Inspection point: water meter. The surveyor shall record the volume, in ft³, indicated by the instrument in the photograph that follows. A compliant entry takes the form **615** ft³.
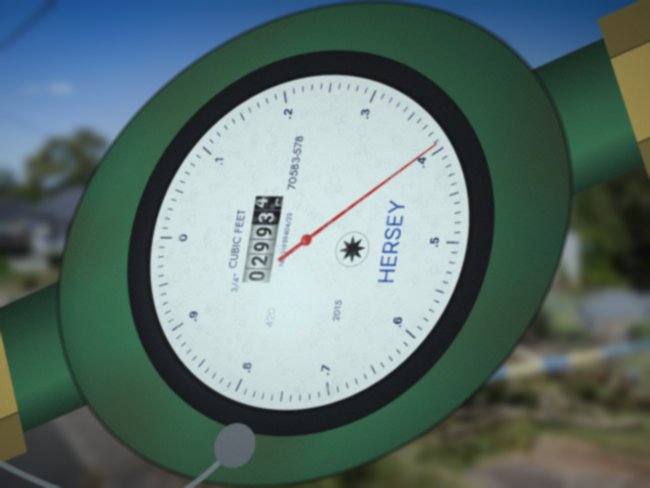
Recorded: **29934.39** ft³
